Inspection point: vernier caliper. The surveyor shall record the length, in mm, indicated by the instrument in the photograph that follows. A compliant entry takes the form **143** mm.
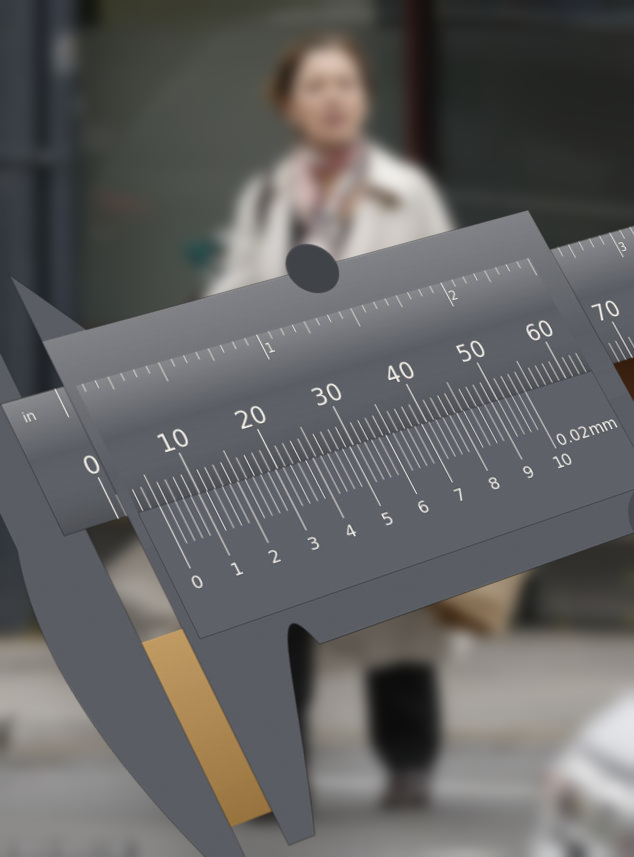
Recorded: **5.0** mm
